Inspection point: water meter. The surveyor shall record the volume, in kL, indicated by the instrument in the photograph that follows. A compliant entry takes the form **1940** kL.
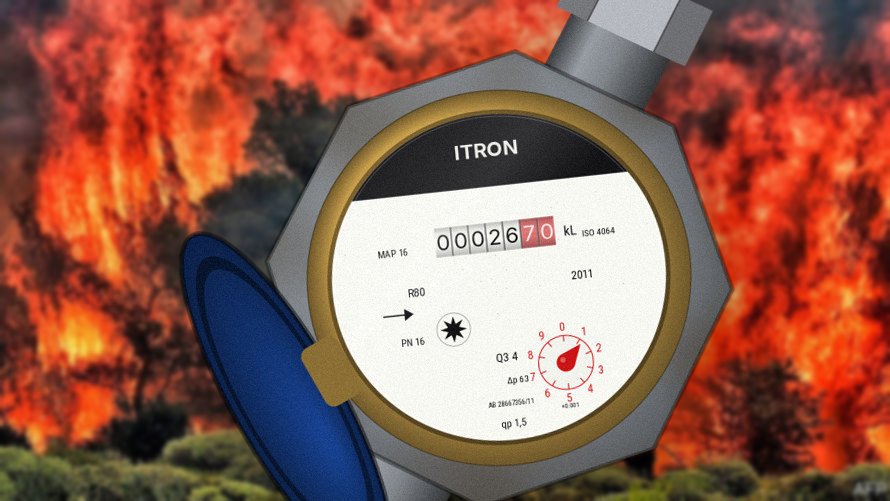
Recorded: **26.701** kL
